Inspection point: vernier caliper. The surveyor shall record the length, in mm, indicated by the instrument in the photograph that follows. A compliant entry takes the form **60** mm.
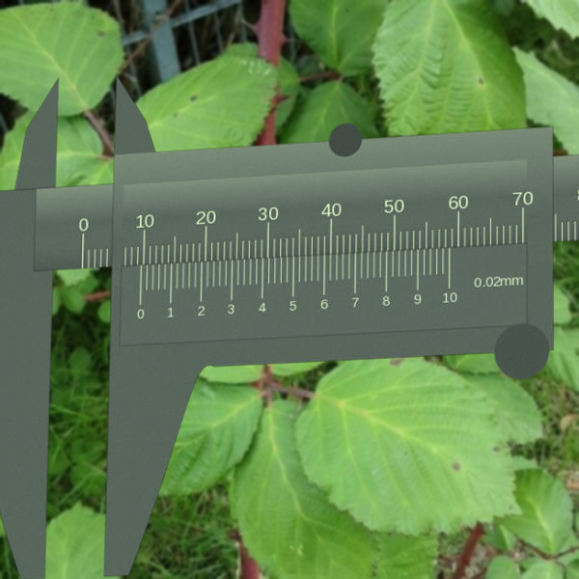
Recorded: **9.6** mm
